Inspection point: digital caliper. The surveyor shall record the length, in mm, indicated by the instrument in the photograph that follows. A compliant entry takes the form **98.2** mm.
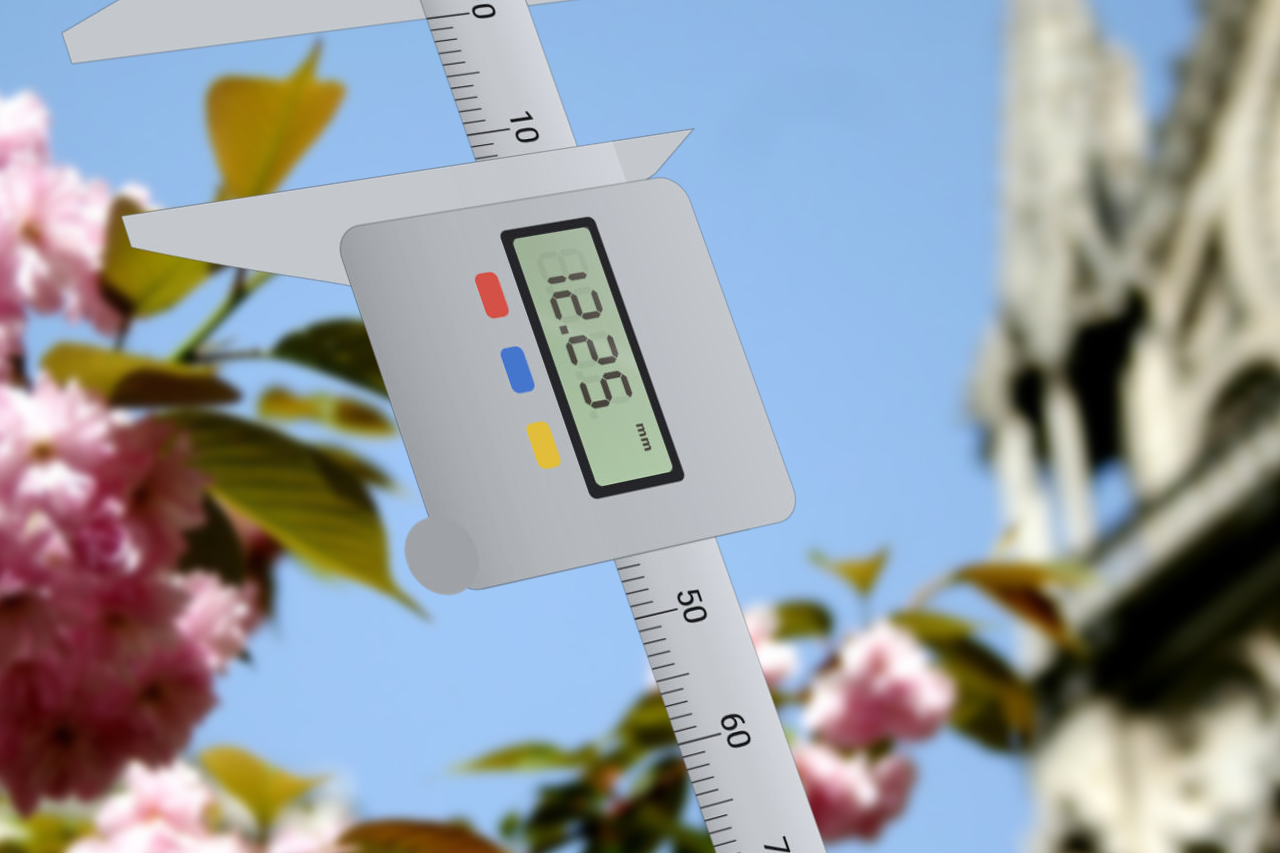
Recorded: **12.25** mm
